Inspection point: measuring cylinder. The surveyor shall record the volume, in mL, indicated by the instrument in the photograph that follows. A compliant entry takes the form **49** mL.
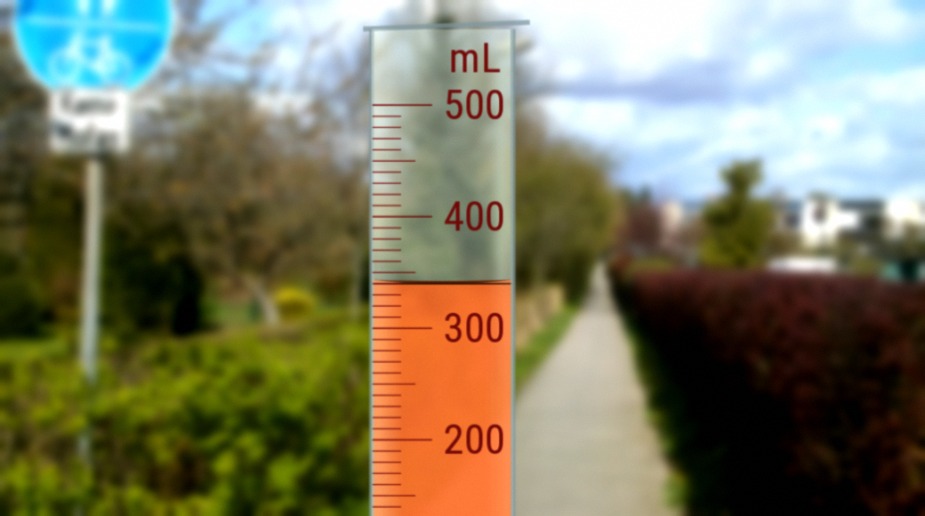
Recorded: **340** mL
